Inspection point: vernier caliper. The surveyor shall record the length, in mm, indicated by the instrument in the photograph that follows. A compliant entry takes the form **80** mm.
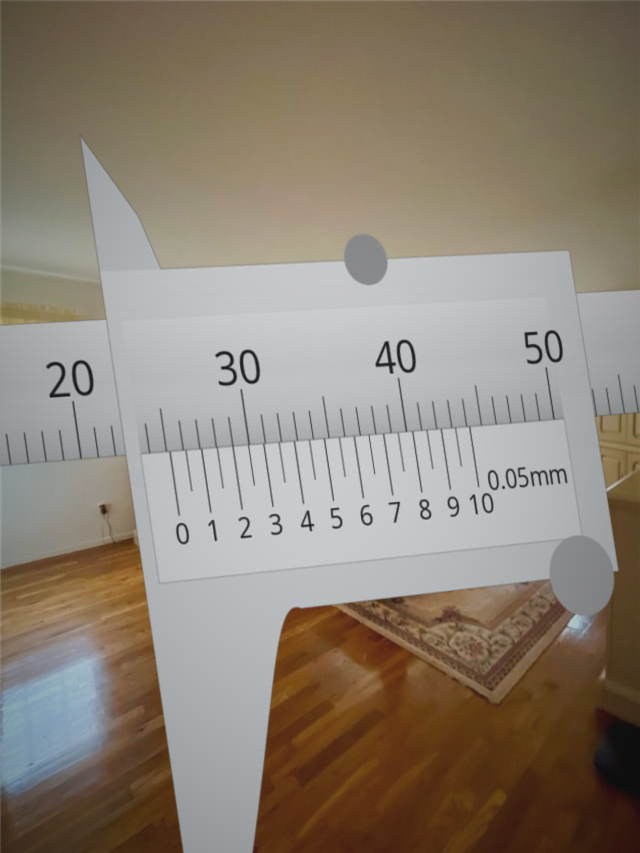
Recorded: **25.2** mm
